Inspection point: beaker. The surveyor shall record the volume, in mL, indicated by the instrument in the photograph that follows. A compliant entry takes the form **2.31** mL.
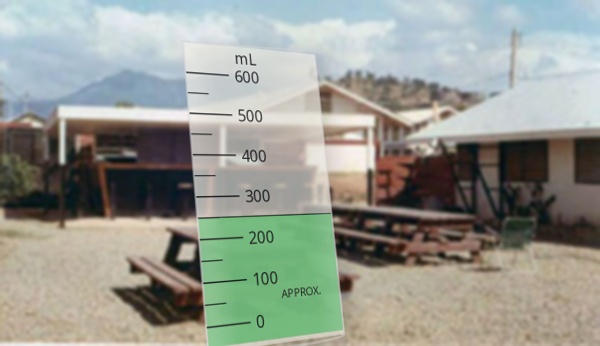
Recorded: **250** mL
